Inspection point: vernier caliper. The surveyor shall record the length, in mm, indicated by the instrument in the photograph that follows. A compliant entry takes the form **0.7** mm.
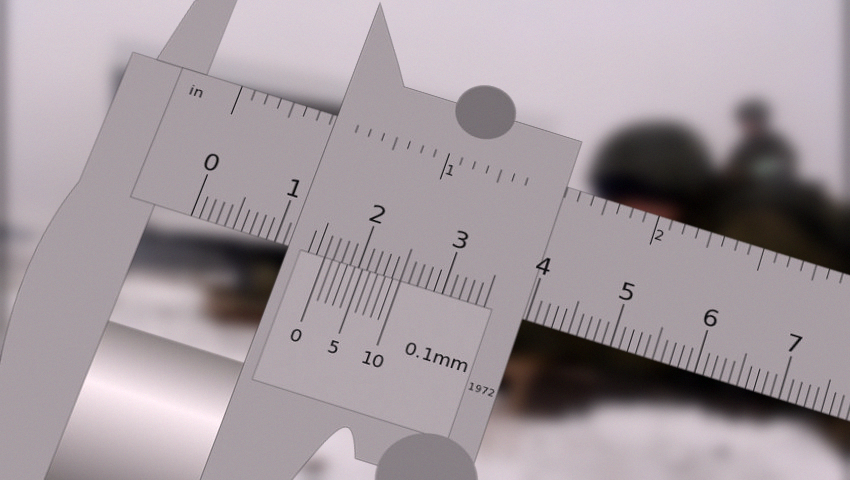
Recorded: **16.0** mm
